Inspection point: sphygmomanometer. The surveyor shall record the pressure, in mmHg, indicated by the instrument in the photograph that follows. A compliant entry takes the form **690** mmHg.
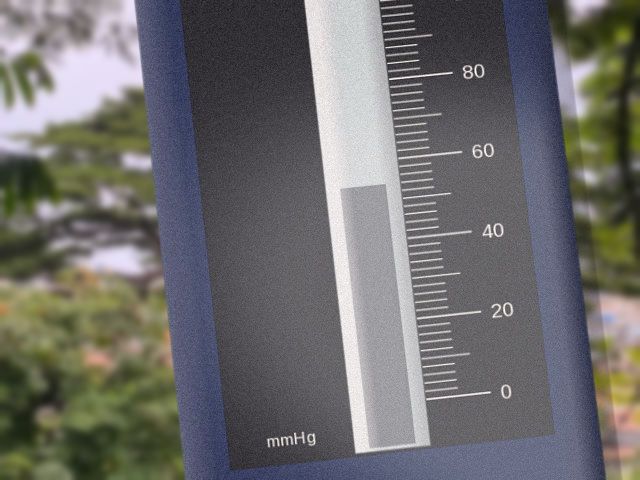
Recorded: **54** mmHg
